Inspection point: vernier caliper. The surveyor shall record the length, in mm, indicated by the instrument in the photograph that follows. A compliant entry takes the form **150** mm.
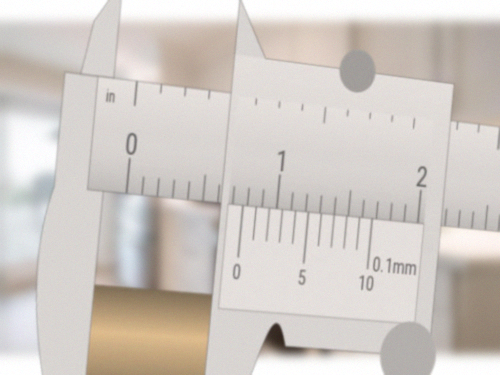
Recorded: **7.7** mm
